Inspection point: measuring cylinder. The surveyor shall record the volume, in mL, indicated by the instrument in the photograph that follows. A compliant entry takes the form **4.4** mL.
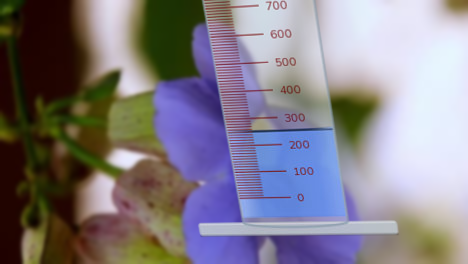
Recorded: **250** mL
